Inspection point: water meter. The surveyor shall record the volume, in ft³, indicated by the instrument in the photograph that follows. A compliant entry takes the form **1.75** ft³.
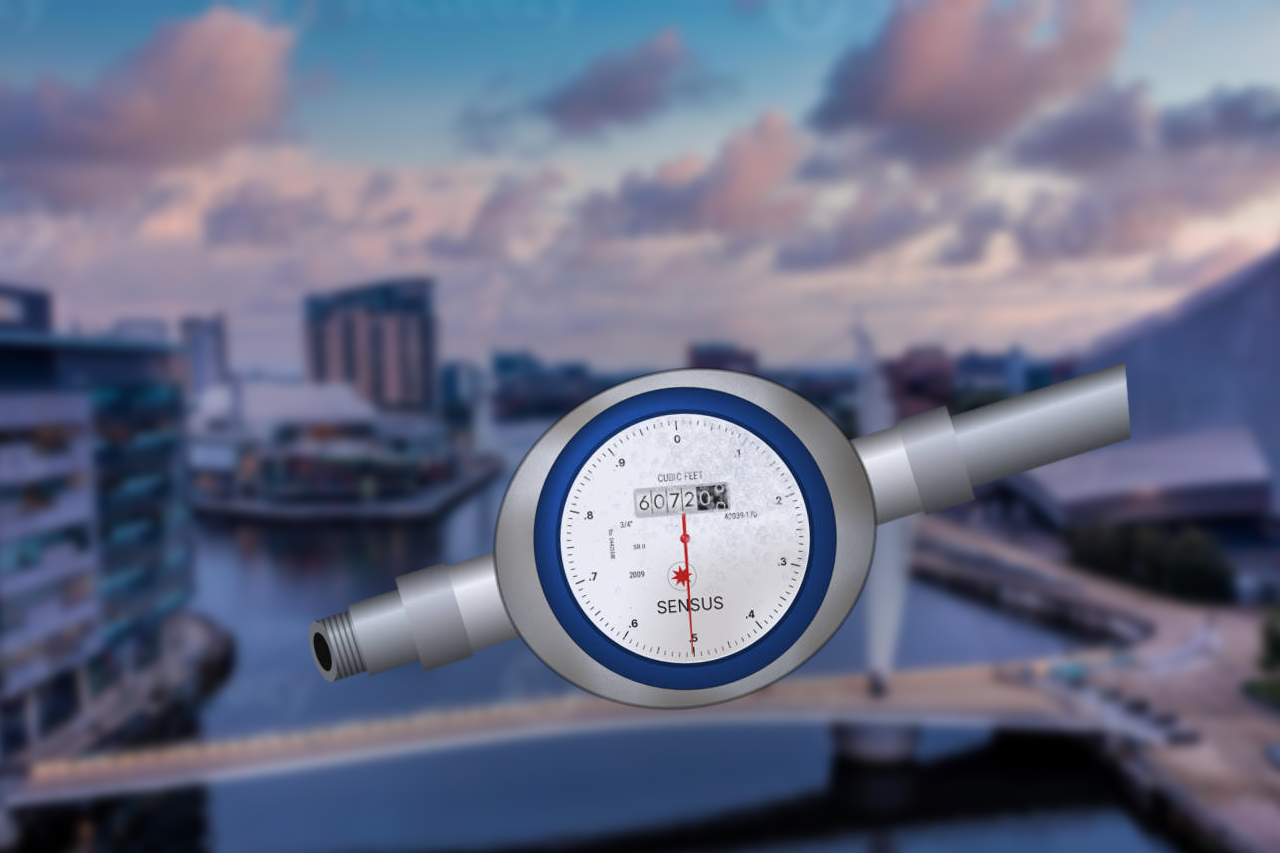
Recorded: **607208.50** ft³
